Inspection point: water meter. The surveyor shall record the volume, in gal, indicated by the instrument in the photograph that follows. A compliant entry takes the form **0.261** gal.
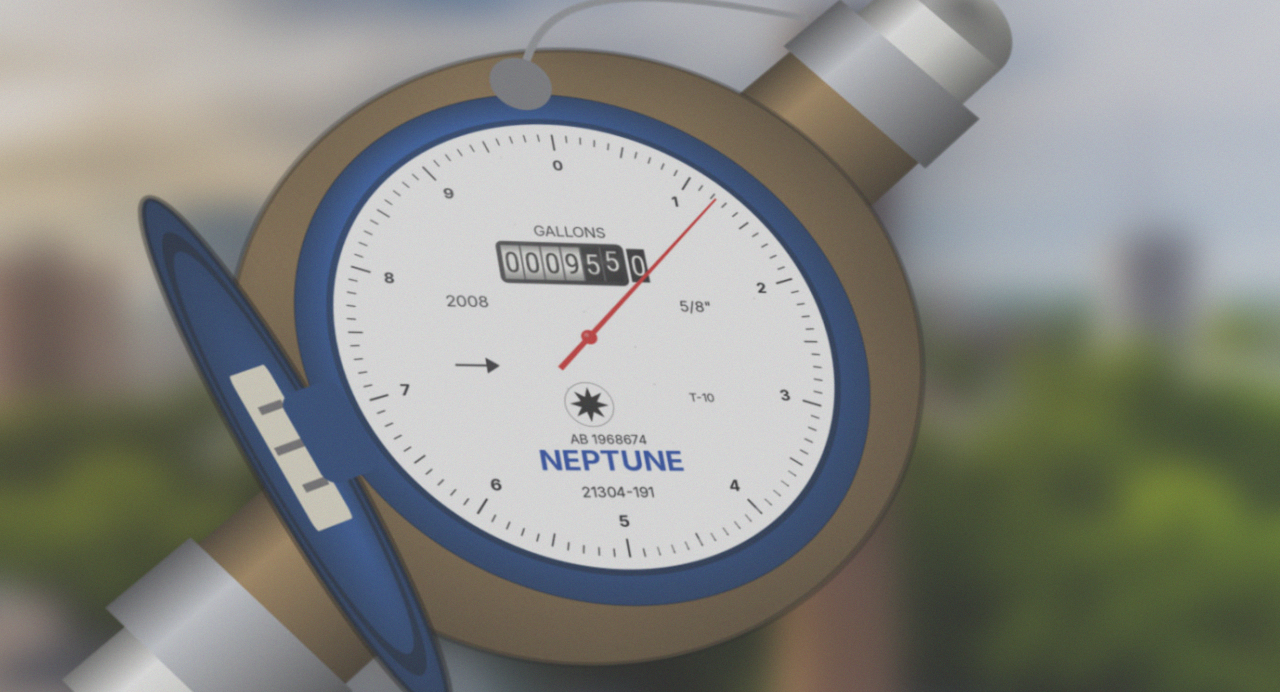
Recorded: **9551.2** gal
